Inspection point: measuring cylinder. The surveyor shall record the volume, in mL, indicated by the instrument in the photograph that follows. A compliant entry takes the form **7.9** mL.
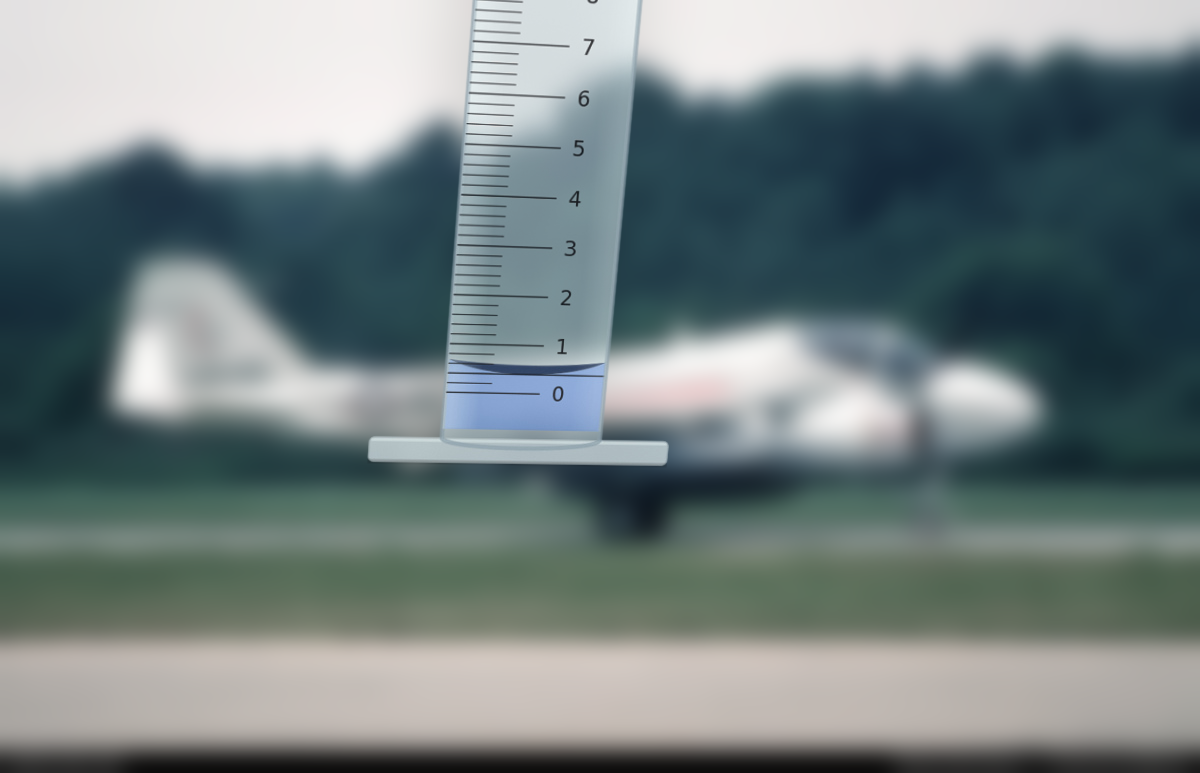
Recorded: **0.4** mL
